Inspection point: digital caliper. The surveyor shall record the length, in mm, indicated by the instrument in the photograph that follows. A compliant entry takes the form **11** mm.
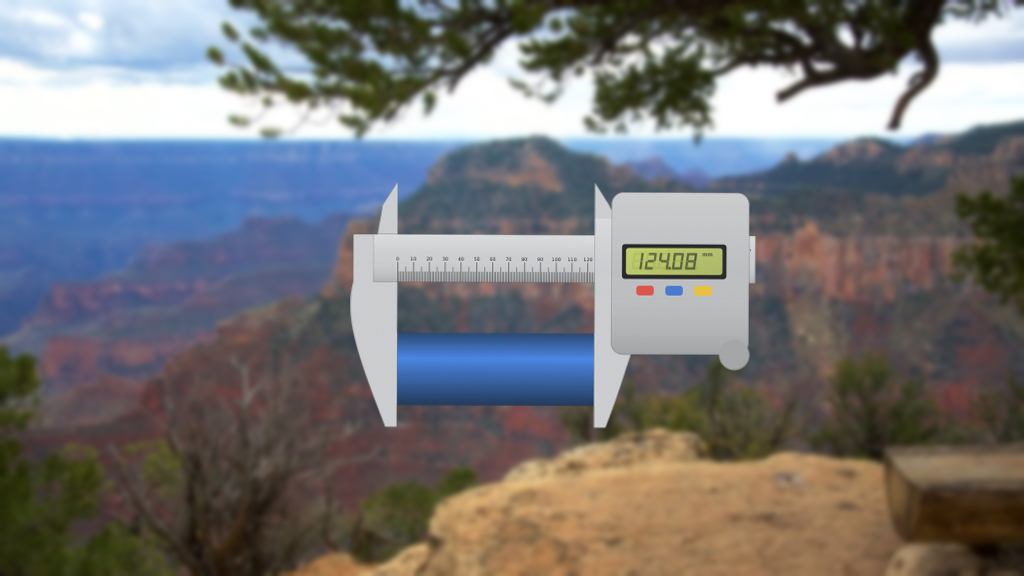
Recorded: **124.08** mm
